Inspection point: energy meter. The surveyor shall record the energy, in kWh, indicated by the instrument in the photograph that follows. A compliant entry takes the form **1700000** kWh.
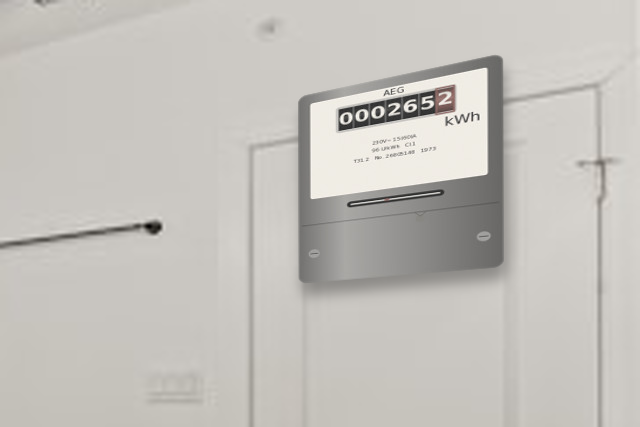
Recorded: **265.2** kWh
